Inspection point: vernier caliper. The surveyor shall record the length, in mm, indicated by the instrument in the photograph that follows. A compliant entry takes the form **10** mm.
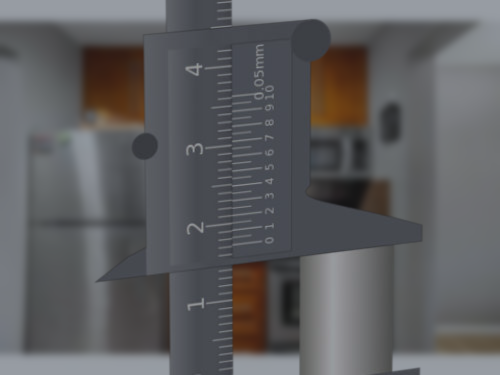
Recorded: **17.2** mm
